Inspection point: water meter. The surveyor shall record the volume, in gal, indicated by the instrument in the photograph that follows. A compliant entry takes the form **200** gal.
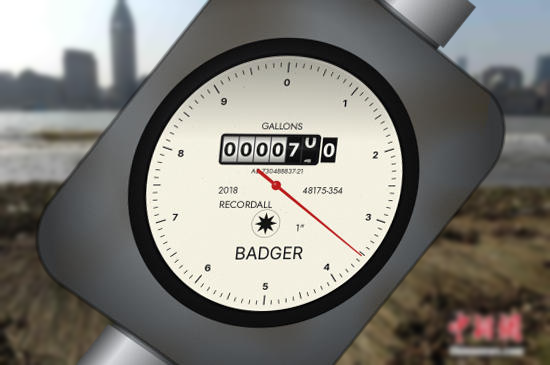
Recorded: **703.5** gal
